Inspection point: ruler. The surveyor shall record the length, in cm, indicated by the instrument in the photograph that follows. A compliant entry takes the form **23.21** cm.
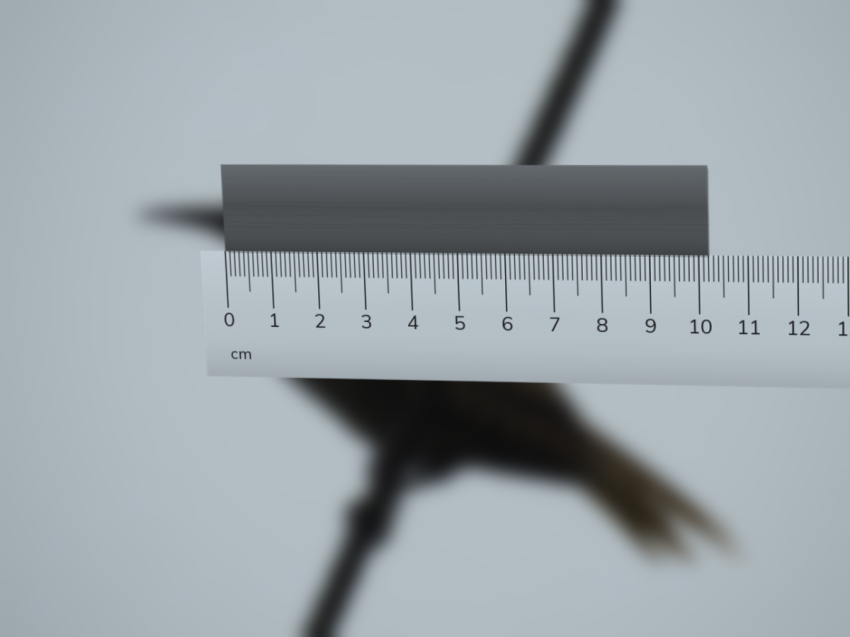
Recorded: **10.2** cm
